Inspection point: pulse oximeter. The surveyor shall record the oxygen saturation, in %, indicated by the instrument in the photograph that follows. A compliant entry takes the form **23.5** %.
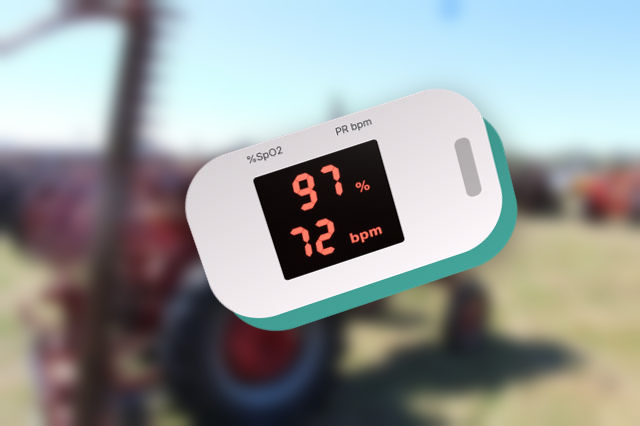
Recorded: **97** %
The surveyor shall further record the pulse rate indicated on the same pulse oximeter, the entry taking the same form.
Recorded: **72** bpm
